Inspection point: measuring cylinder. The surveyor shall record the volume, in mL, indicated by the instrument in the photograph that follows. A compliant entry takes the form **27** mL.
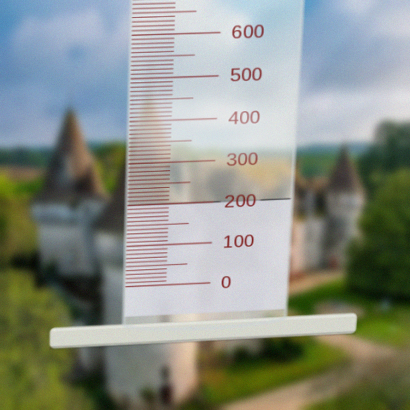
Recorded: **200** mL
